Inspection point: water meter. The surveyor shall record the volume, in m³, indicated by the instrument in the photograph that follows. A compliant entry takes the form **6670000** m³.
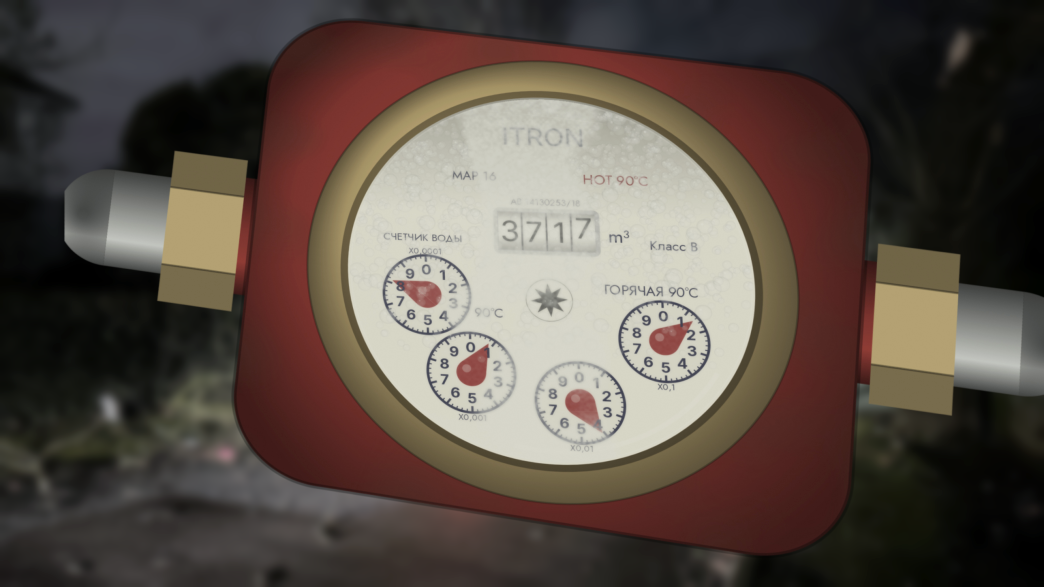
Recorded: **3717.1408** m³
